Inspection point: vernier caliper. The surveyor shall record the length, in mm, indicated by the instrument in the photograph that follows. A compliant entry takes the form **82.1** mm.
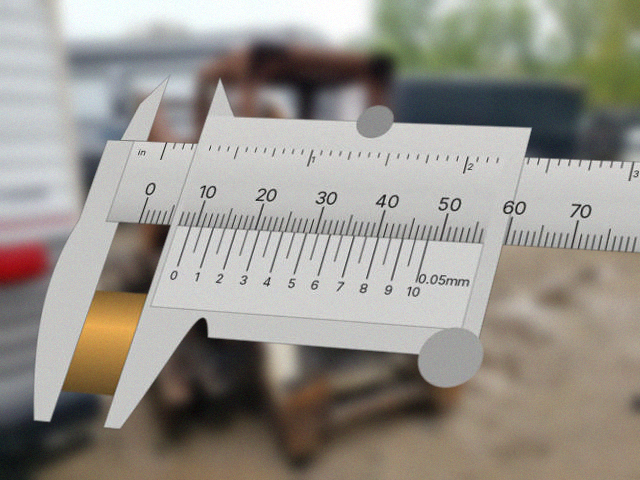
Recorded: **9.0** mm
